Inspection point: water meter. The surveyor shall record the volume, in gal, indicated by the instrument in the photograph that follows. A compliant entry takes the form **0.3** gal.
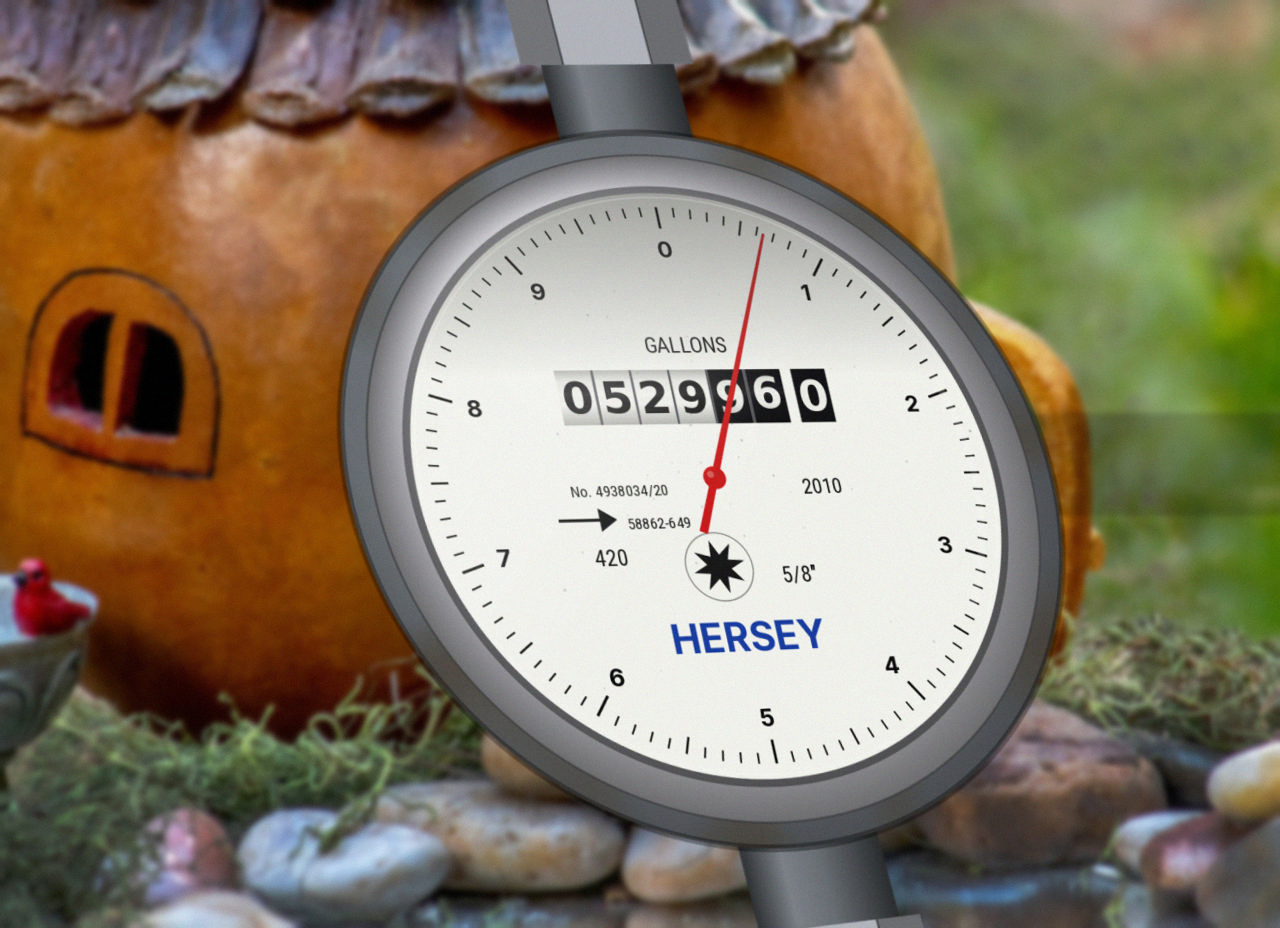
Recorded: **529960.6** gal
